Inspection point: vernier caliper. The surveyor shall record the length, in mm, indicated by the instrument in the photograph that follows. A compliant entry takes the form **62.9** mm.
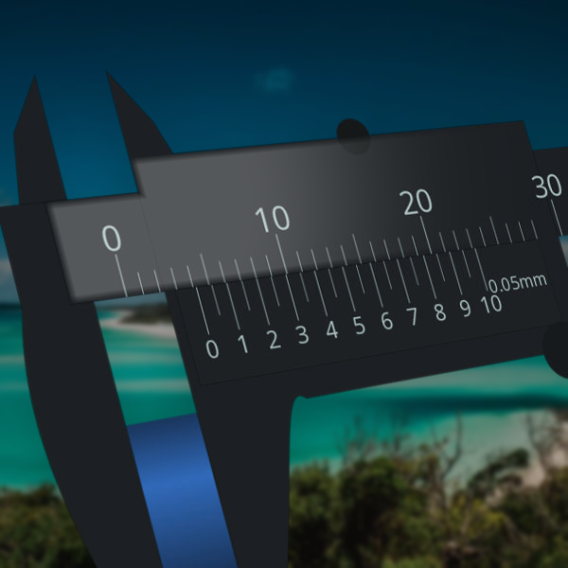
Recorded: **4.2** mm
